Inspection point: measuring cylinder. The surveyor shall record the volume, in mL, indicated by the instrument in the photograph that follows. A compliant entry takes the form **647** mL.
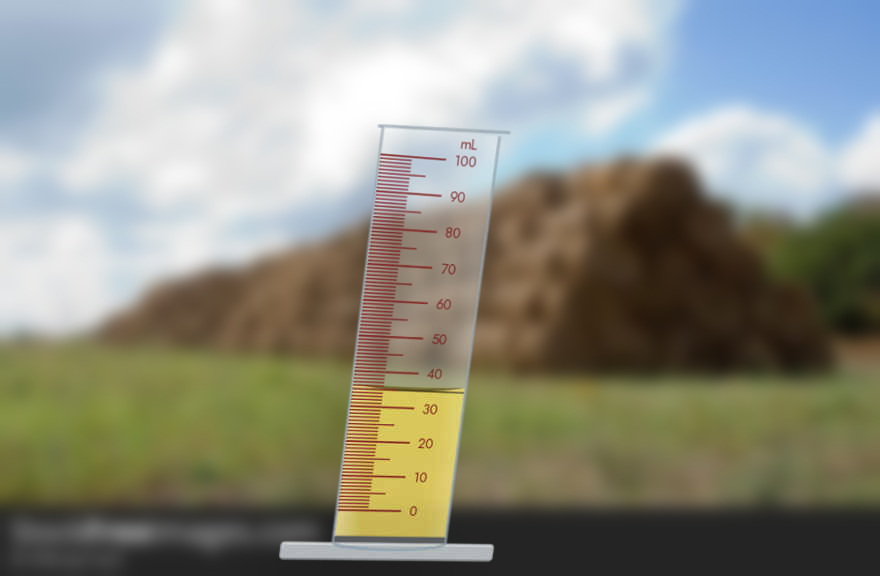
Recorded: **35** mL
